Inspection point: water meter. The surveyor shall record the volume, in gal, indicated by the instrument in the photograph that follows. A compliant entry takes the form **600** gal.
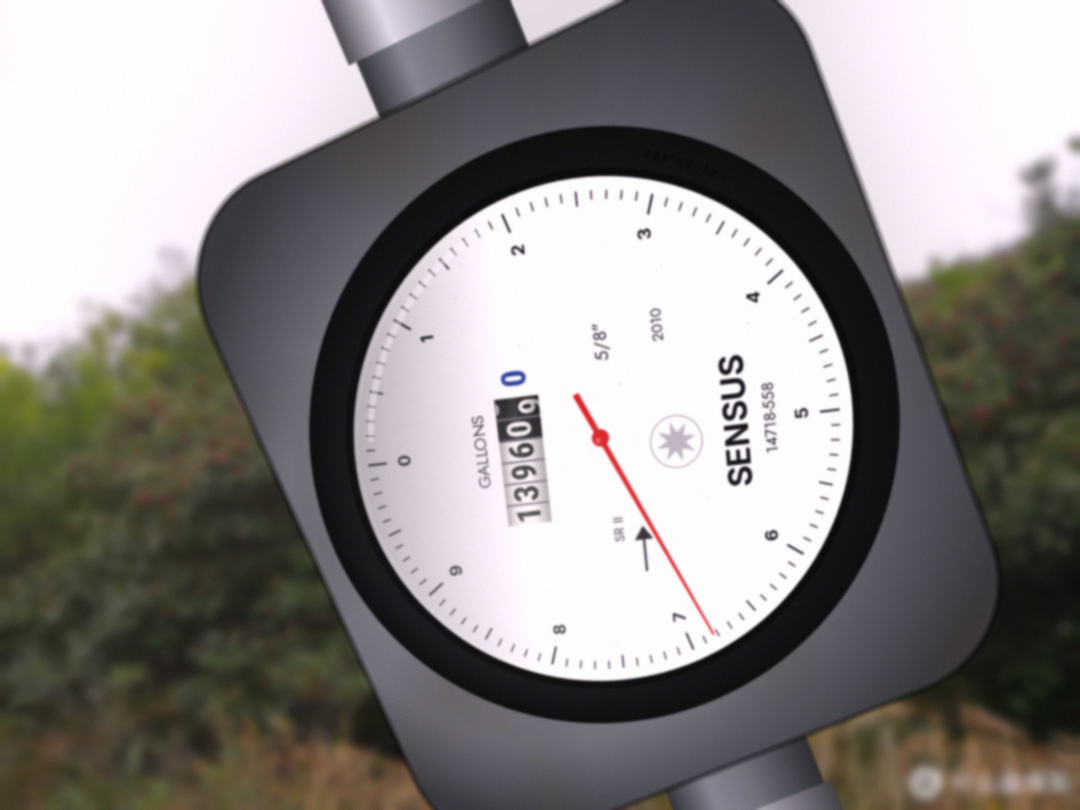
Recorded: **1396086.8** gal
